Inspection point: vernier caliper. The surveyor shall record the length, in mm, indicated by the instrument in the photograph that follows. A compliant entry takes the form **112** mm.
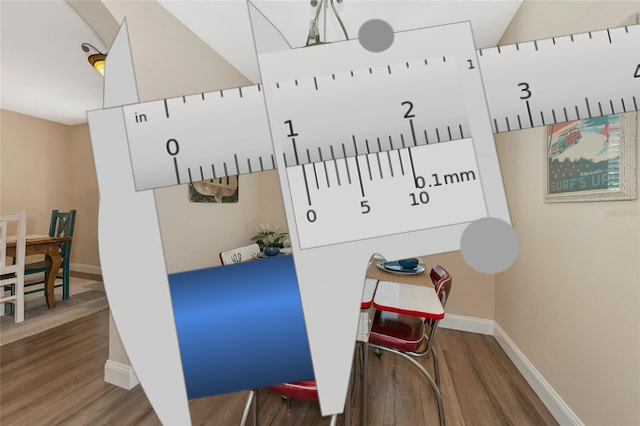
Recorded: **10.4** mm
